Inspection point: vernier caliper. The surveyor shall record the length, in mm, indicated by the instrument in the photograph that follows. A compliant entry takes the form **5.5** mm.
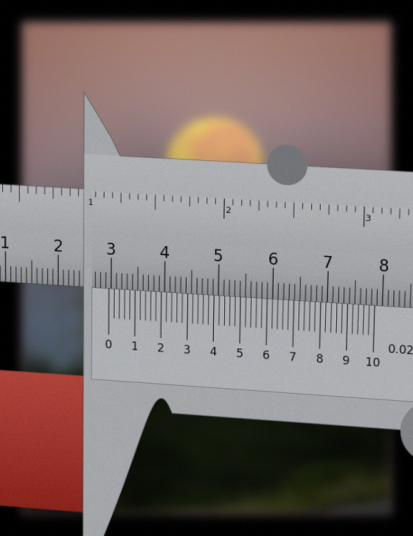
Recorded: **29.6** mm
